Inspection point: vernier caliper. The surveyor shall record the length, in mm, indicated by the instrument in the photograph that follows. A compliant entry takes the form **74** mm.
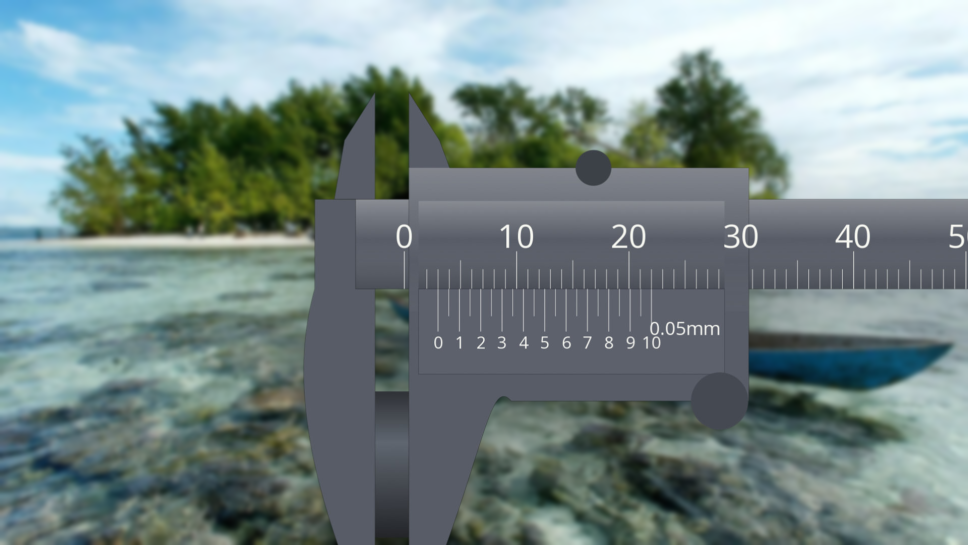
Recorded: **3.0** mm
